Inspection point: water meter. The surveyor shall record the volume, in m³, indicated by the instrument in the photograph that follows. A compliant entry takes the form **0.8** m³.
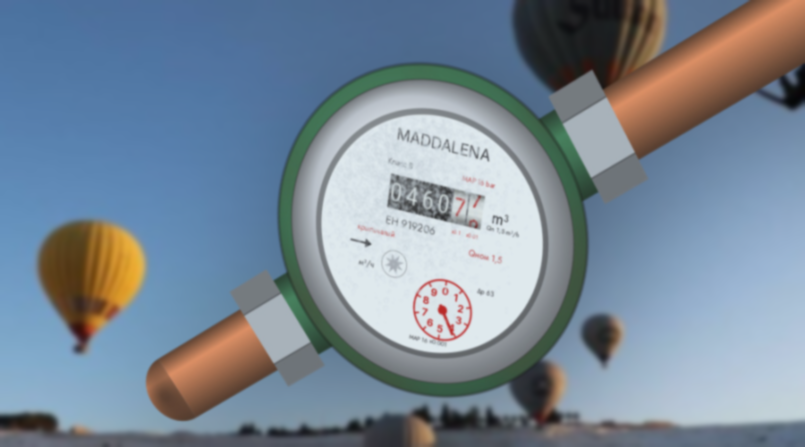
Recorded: **460.774** m³
